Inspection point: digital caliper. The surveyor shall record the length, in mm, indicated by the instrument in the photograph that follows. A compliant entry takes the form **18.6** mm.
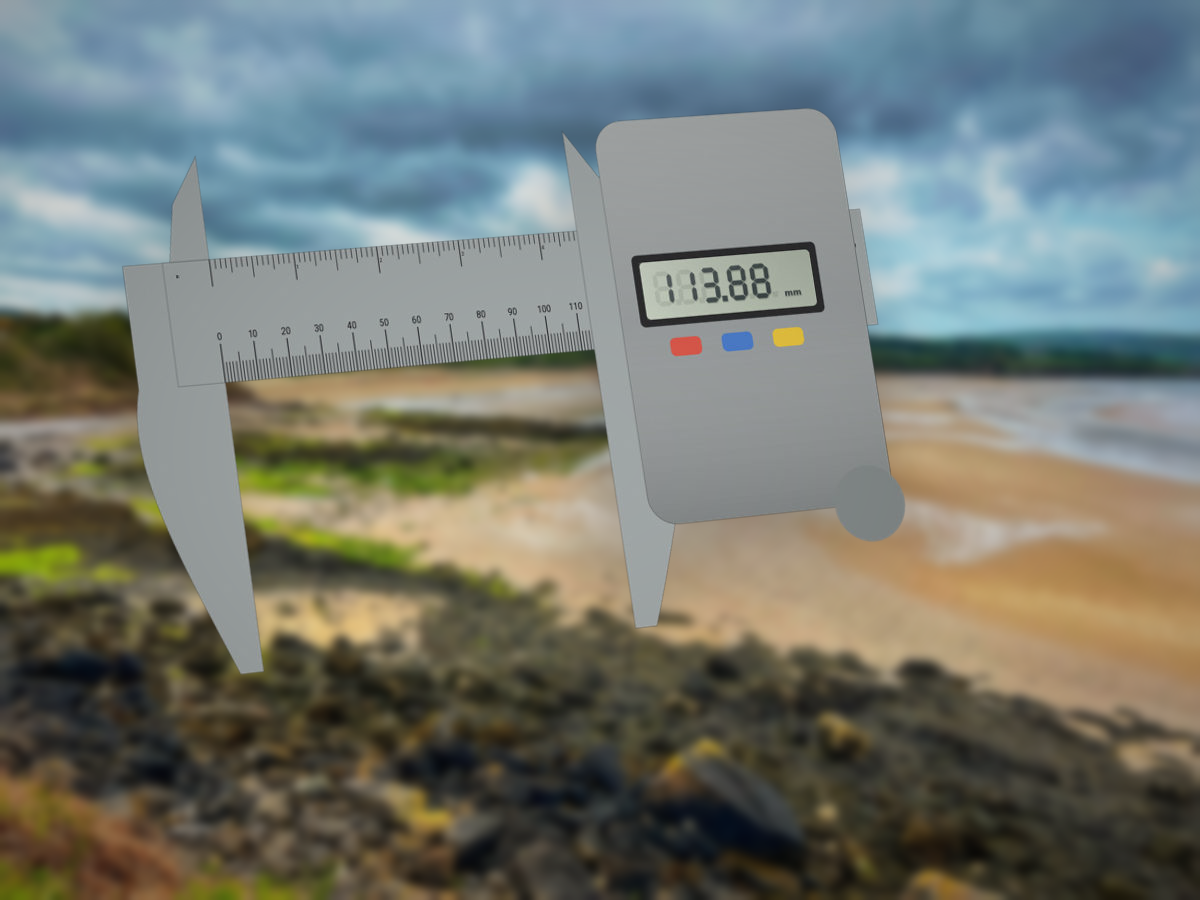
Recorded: **113.88** mm
